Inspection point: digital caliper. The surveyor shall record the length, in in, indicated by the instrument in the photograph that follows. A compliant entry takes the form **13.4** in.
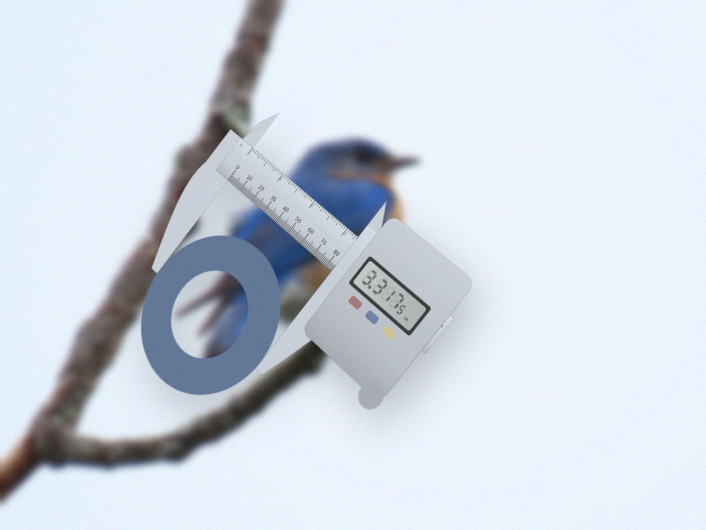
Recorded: **3.3175** in
